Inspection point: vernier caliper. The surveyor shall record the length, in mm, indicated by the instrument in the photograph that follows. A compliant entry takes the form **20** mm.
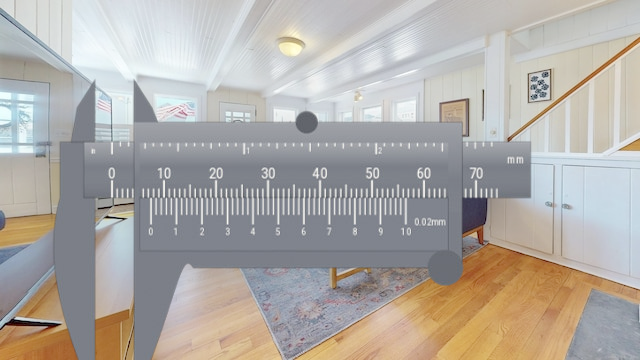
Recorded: **7.5** mm
